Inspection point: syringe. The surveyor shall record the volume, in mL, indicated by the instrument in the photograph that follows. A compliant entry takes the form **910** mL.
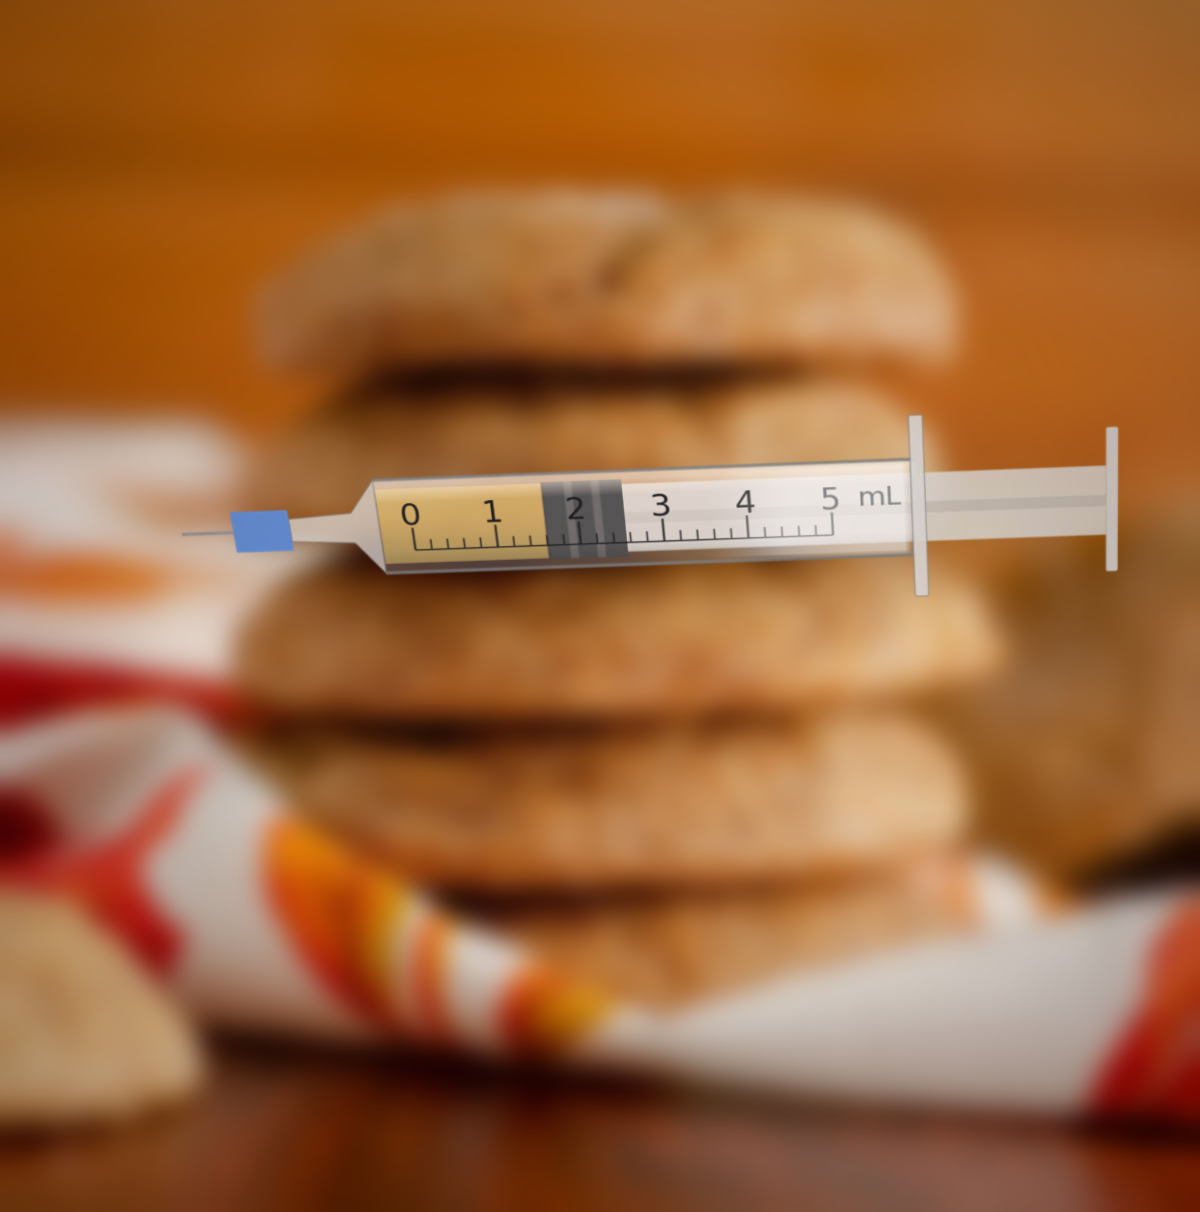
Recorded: **1.6** mL
